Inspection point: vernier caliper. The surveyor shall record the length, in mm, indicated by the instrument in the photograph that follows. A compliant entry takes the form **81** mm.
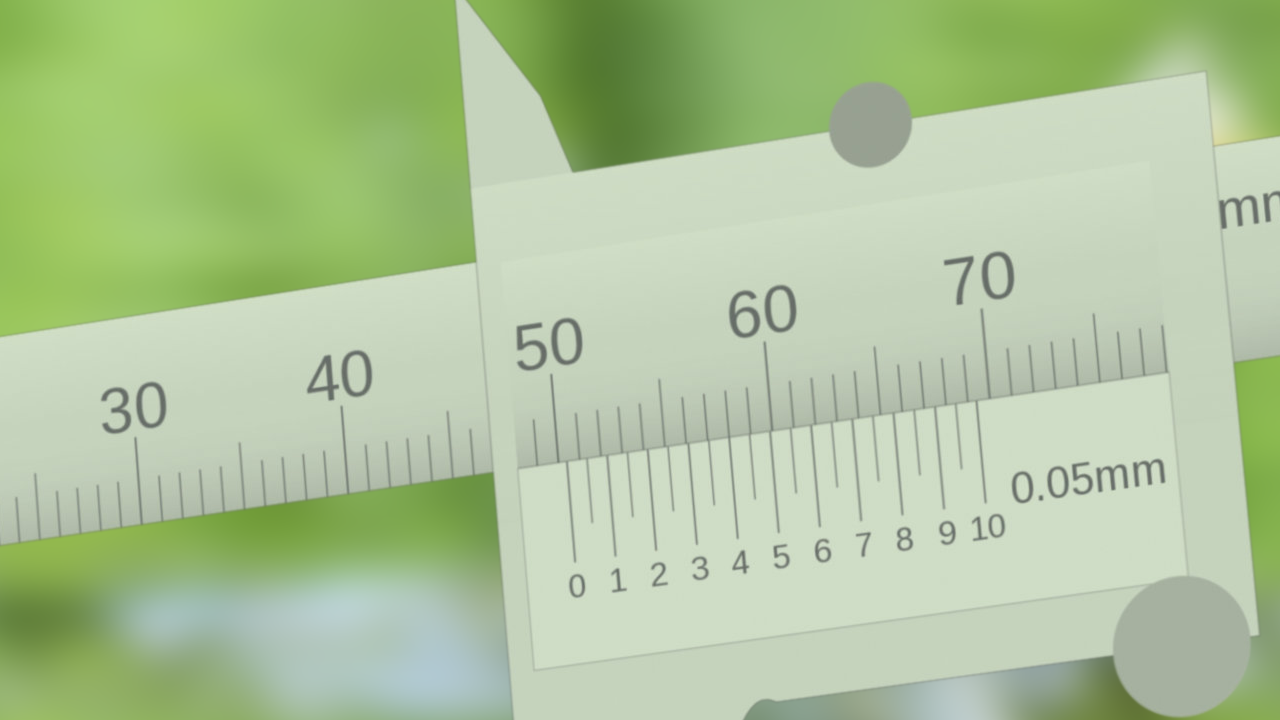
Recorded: **50.4** mm
